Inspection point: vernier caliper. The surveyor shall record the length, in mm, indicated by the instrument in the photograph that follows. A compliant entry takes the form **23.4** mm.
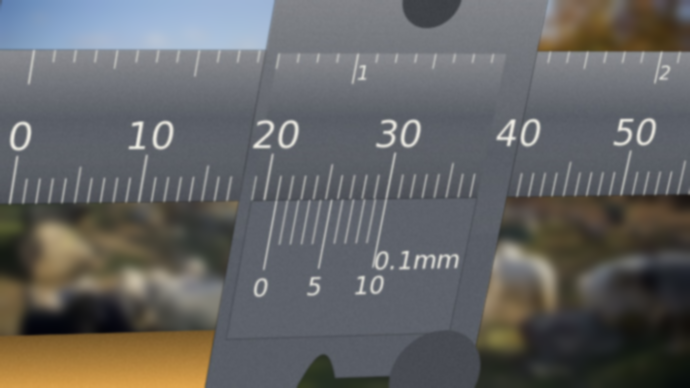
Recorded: **21.0** mm
